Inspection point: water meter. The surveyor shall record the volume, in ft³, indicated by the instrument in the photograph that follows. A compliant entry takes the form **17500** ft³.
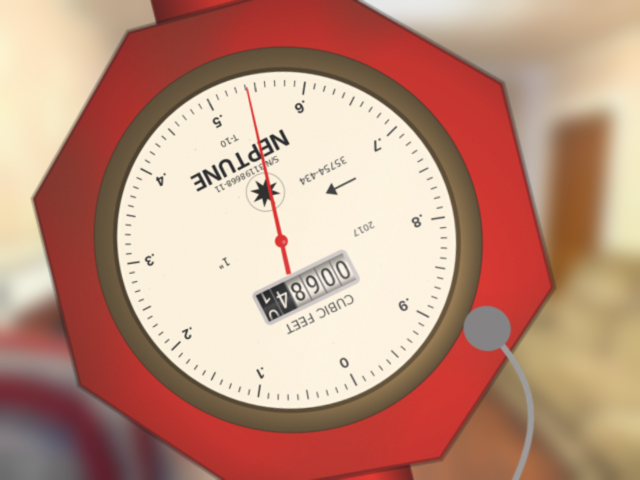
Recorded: **6840.54** ft³
